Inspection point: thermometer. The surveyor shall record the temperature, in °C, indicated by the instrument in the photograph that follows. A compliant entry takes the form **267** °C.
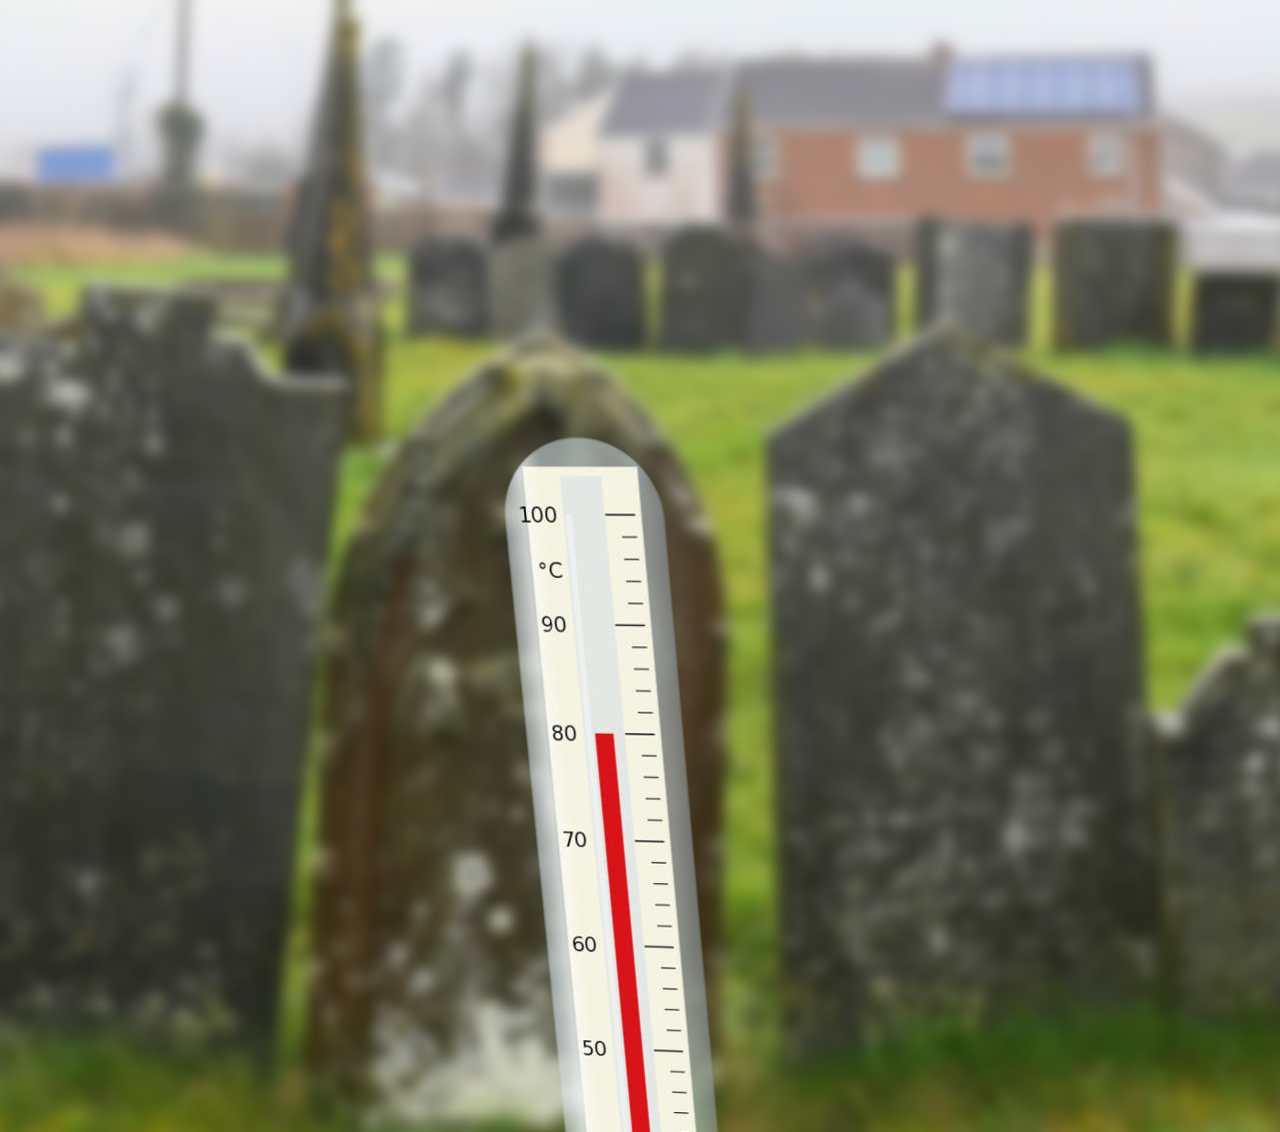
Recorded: **80** °C
